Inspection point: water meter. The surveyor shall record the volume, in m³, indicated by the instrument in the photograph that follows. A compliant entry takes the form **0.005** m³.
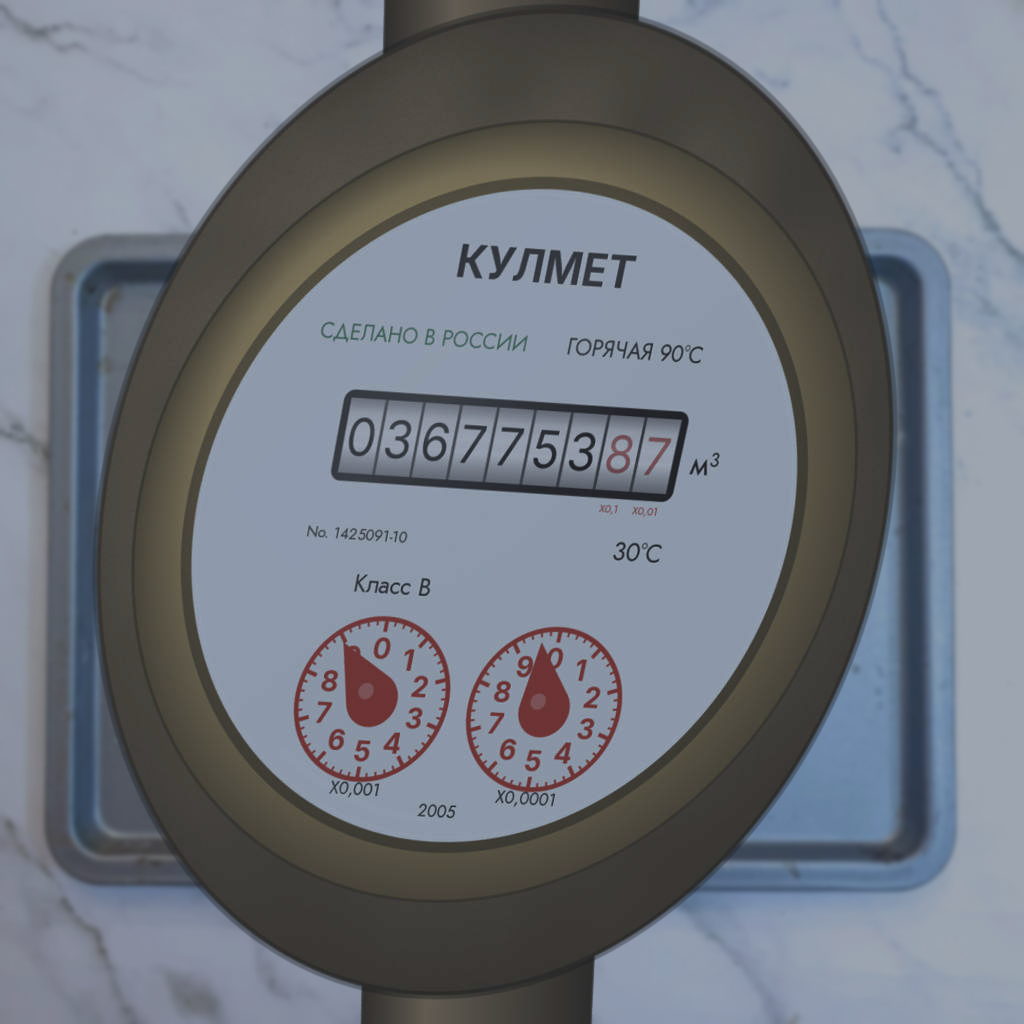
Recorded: **367753.8789** m³
